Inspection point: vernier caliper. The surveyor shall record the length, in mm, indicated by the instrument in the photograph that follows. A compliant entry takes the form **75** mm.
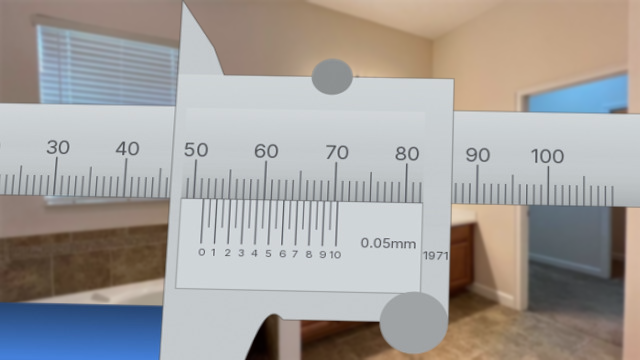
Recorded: **51.4** mm
